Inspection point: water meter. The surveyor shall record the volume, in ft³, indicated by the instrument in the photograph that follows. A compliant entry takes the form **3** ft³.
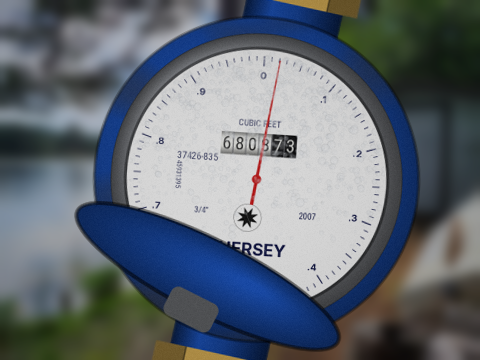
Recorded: **680873.02** ft³
